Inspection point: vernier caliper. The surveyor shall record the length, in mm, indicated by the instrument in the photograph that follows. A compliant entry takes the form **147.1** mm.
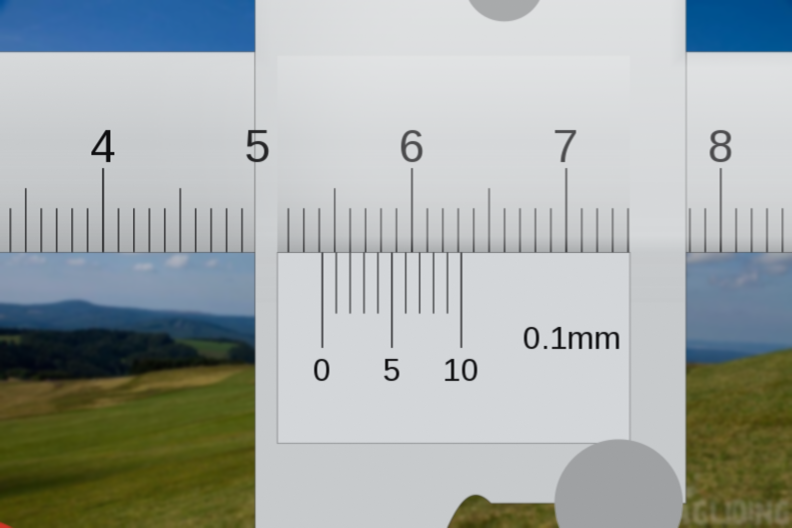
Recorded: **54.2** mm
